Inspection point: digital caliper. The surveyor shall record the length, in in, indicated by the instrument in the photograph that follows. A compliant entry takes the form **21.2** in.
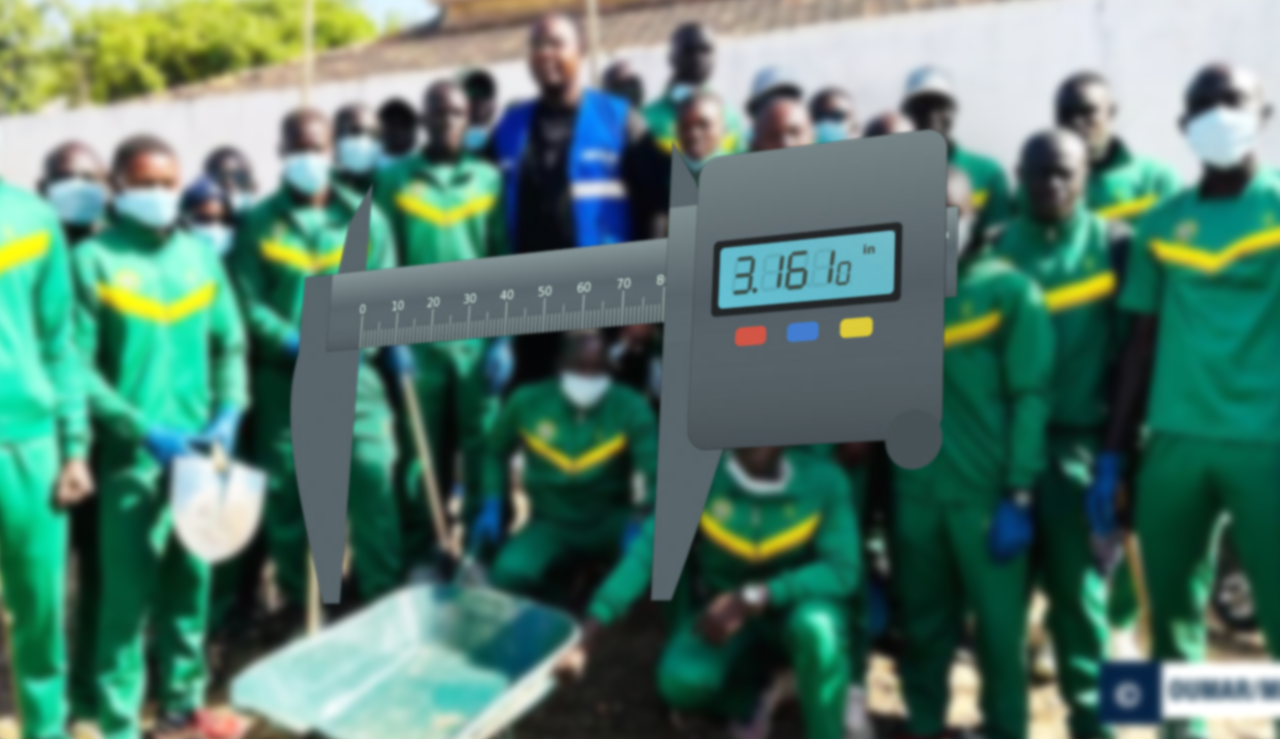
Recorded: **3.1610** in
